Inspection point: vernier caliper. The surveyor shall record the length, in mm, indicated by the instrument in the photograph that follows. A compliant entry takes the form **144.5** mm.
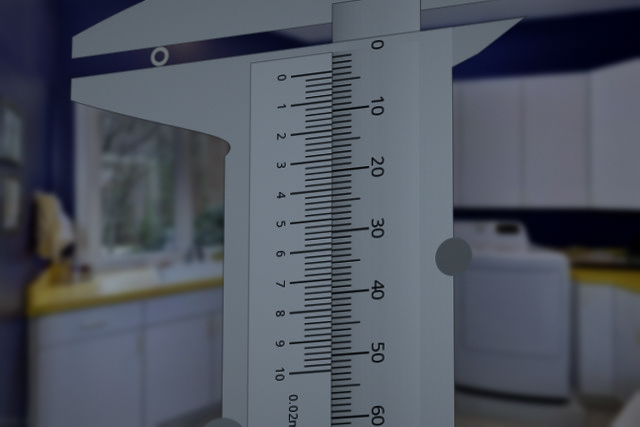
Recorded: **3.4** mm
